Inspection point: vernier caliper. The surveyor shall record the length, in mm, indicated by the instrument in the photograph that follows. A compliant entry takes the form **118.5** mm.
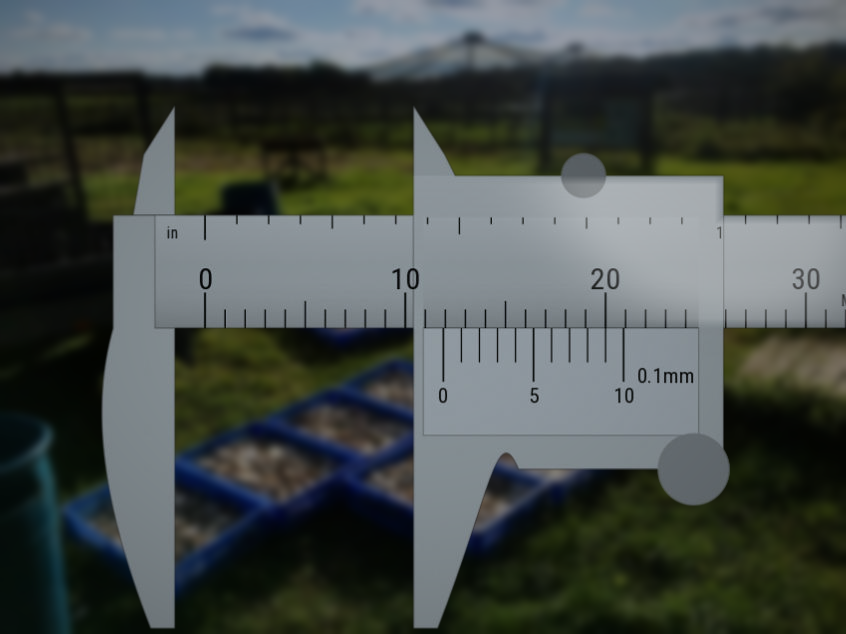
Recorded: **11.9** mm
